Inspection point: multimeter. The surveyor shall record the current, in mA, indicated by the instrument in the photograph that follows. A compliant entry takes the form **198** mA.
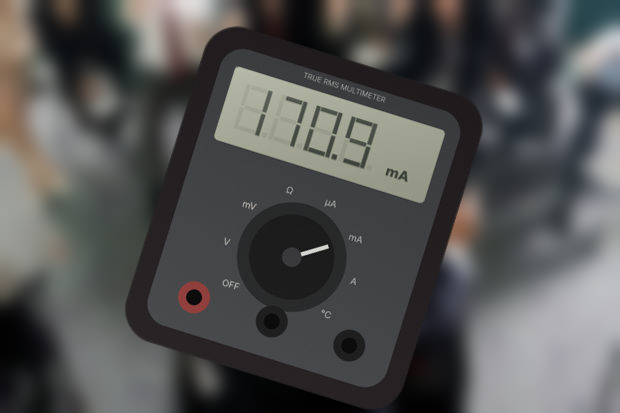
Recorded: **170.9** mA
